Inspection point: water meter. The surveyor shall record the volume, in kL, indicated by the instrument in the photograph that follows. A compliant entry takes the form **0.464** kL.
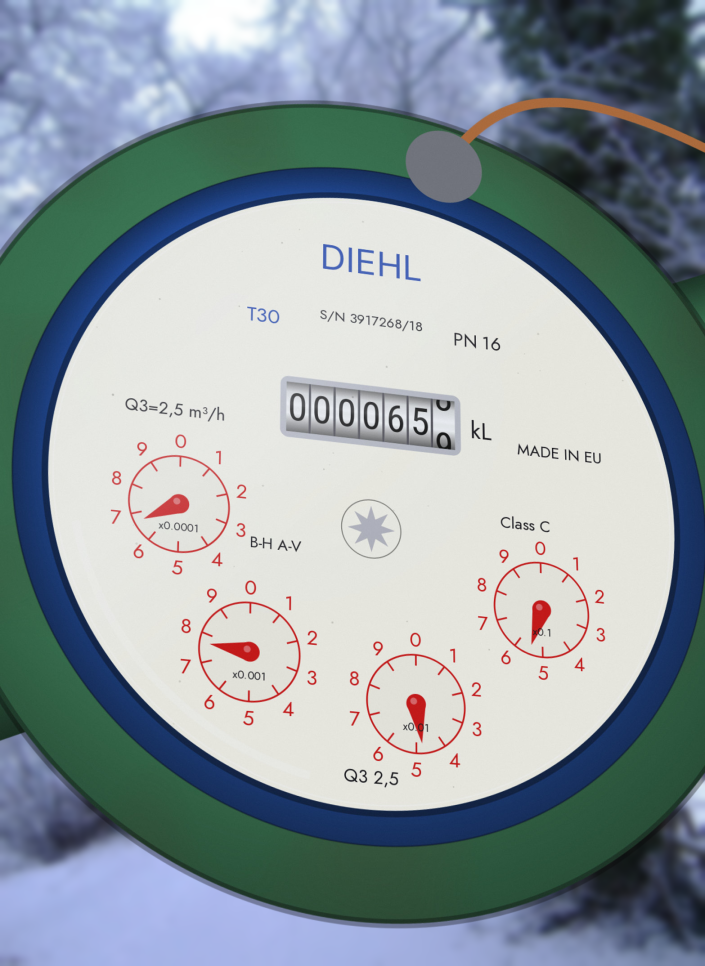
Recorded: **658.5476** kL
